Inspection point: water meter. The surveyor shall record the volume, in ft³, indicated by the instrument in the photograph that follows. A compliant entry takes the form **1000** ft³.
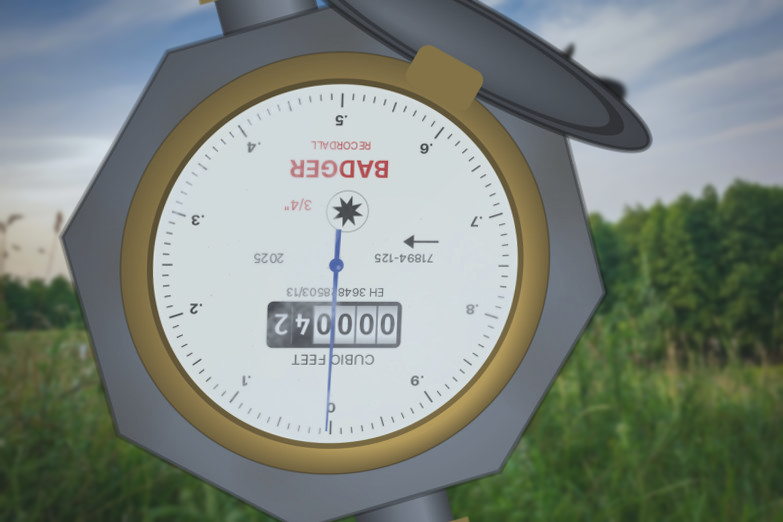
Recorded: **42.00** ft³
